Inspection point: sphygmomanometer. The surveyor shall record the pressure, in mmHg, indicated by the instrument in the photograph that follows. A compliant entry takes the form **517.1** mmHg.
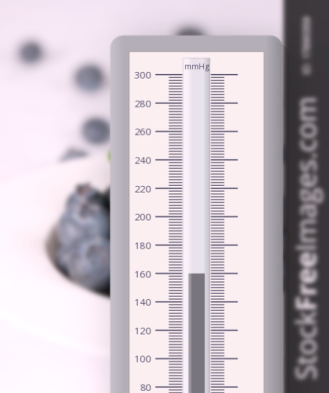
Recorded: **160** mmHg
